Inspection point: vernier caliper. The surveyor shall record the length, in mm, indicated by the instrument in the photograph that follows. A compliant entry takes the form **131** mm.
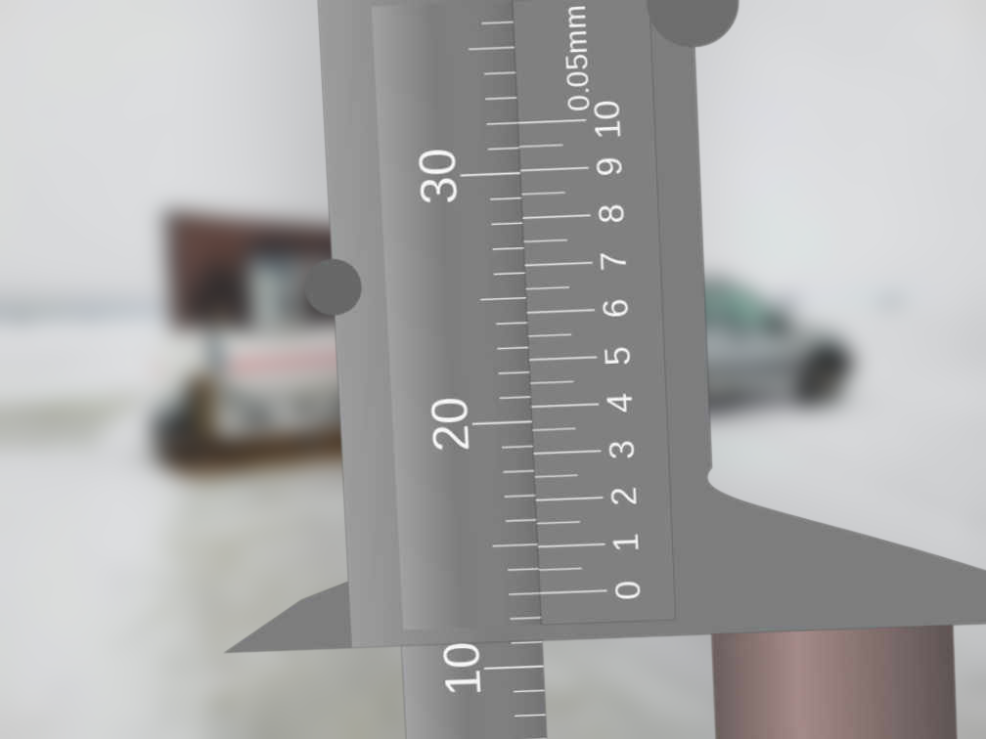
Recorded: **13.00** mm
